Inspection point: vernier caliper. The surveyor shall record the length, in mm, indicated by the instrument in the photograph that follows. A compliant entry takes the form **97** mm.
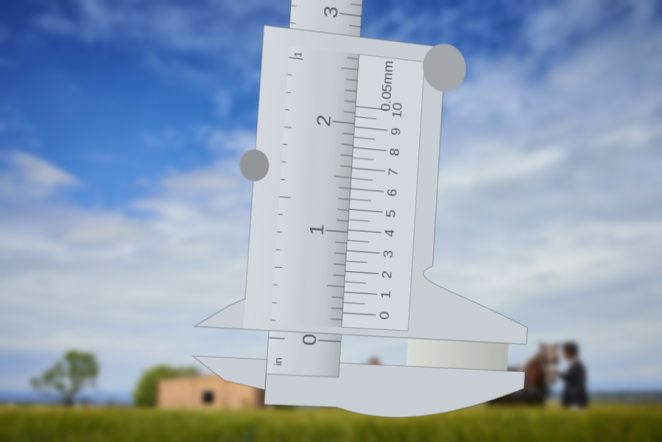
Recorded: **2.6** mm
